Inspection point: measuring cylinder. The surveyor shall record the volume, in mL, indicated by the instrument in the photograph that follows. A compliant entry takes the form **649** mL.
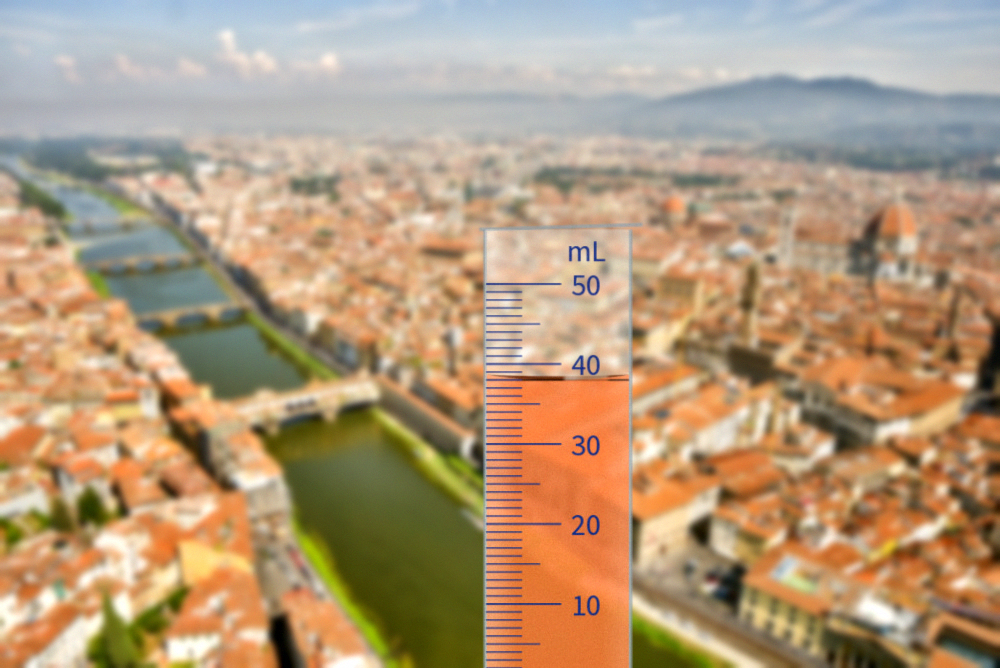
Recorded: **38** mL
